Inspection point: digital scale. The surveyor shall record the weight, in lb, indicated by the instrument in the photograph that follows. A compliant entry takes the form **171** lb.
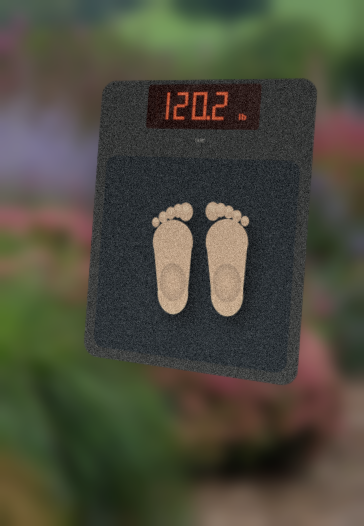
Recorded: **120.2** lb
